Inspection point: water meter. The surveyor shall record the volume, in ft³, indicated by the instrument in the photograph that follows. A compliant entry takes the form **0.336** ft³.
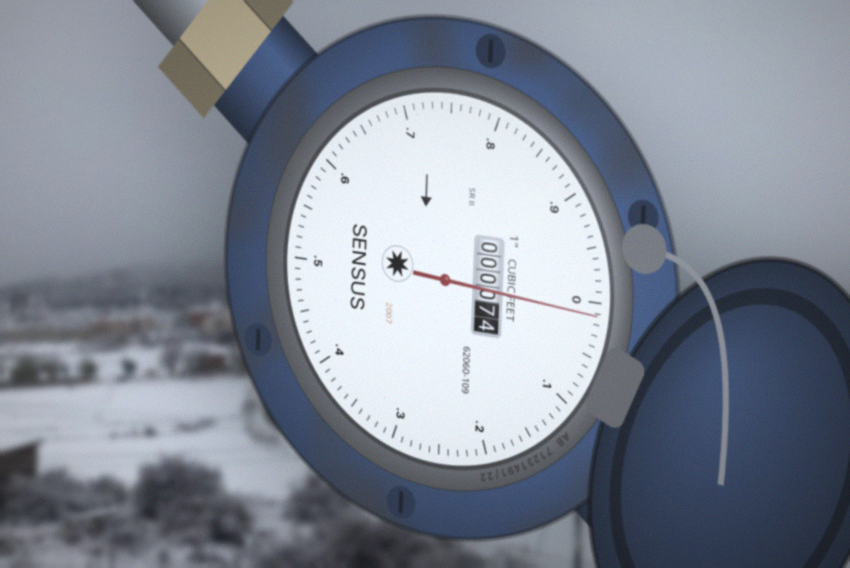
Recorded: **74.01** ft³
